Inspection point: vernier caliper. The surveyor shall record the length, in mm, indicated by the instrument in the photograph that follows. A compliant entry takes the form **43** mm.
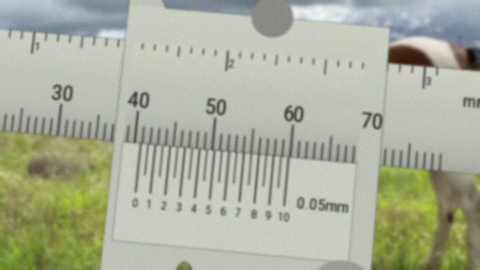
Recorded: **40.8** mm
